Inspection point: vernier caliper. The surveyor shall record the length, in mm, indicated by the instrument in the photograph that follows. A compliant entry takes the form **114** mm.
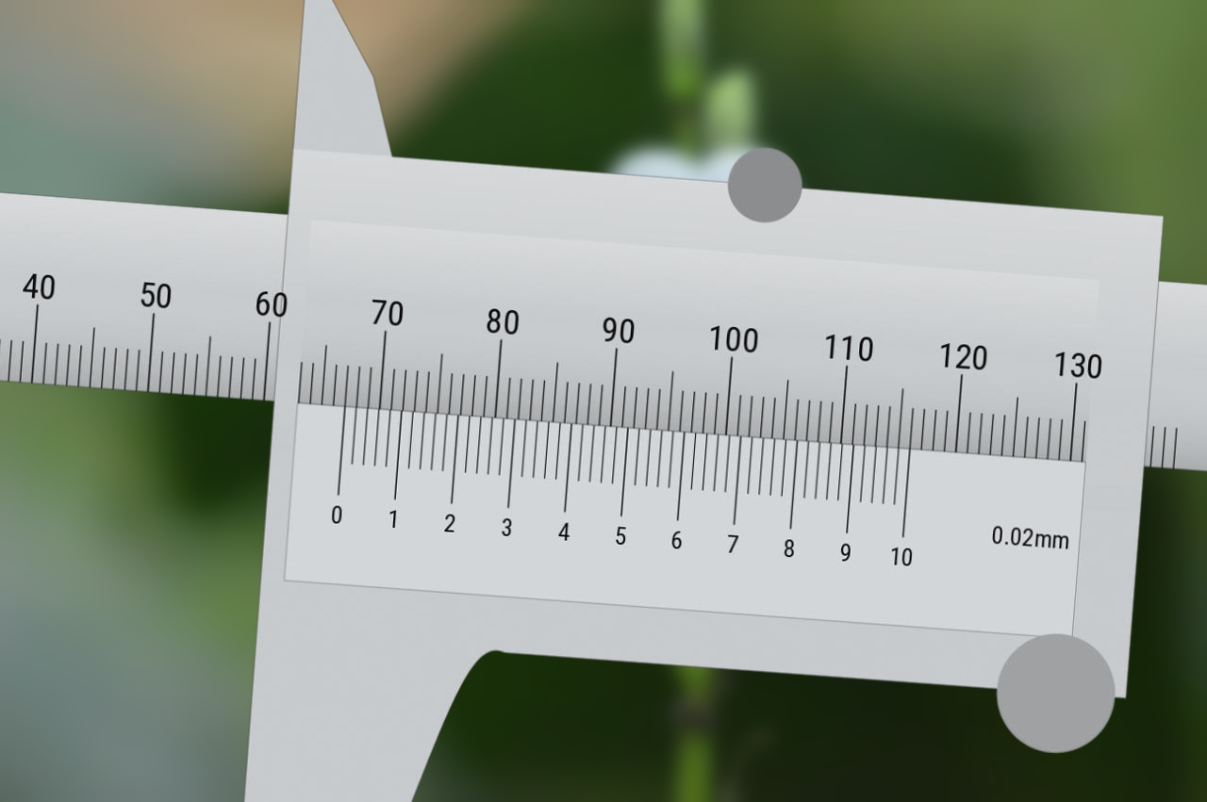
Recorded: **67.0** mm
